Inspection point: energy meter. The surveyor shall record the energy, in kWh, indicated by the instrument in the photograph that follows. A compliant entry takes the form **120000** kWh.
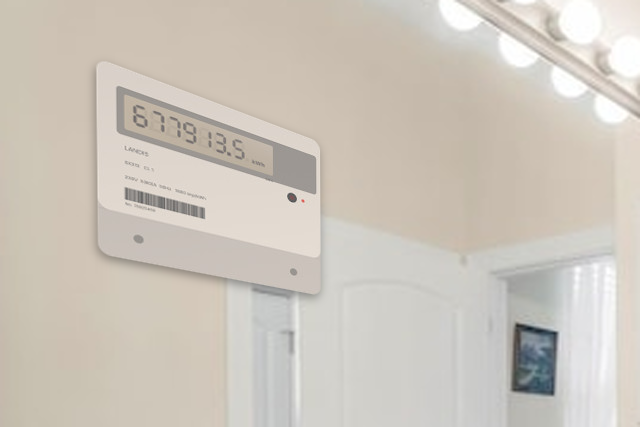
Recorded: **677913.5** kWh
